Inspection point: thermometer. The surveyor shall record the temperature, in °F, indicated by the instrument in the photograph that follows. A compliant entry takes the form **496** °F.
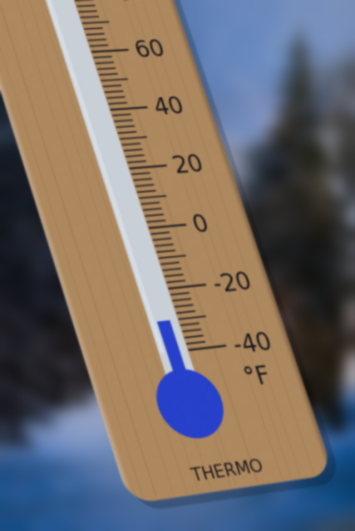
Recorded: **-30** °F
